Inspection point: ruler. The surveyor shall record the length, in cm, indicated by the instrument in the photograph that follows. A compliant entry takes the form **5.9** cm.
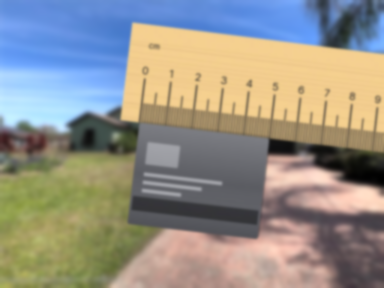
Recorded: **5** cm
